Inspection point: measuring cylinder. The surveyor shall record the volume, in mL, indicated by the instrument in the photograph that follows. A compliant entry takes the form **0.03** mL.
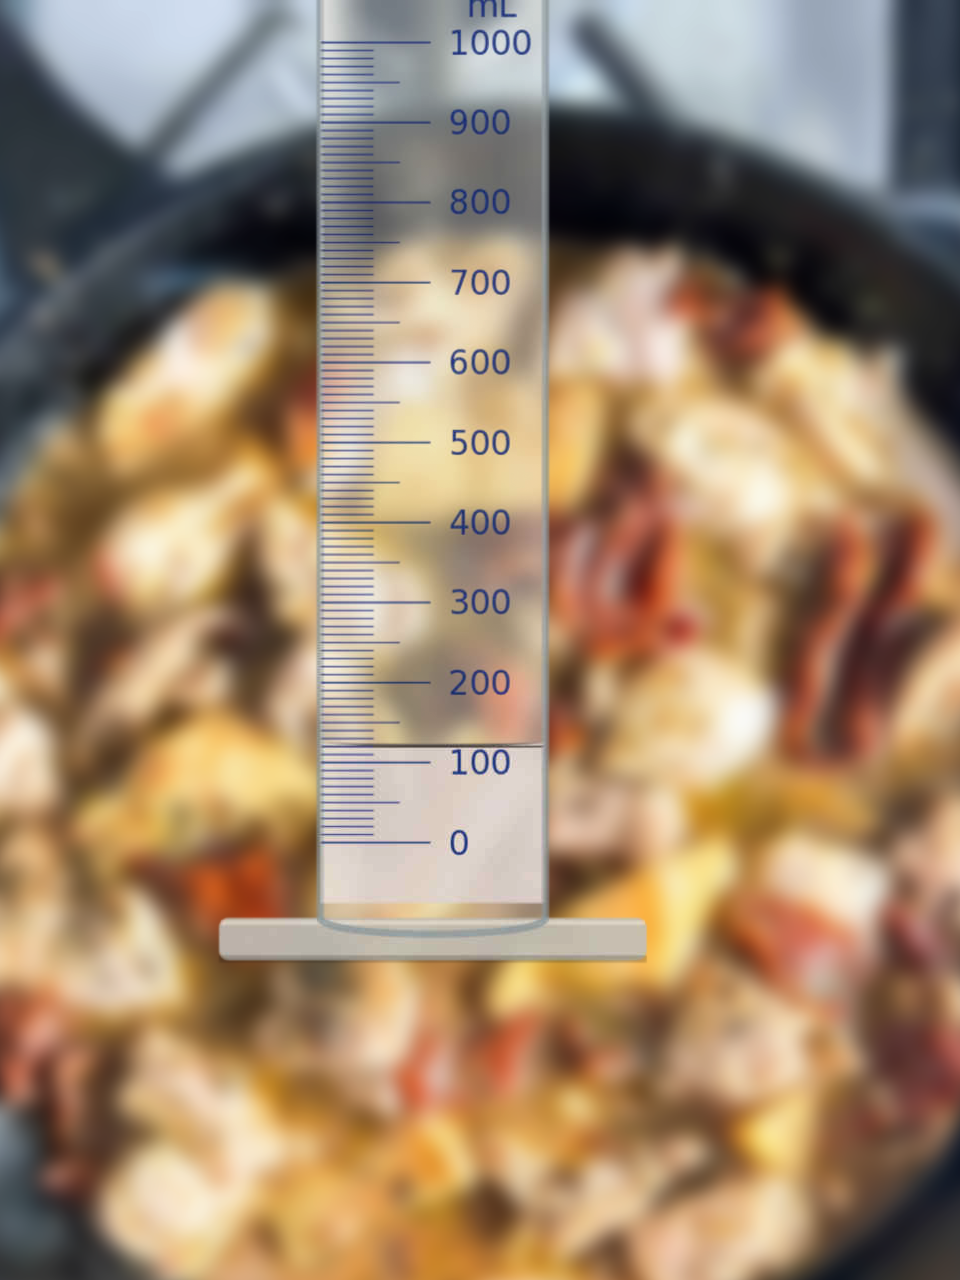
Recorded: **120** mL
